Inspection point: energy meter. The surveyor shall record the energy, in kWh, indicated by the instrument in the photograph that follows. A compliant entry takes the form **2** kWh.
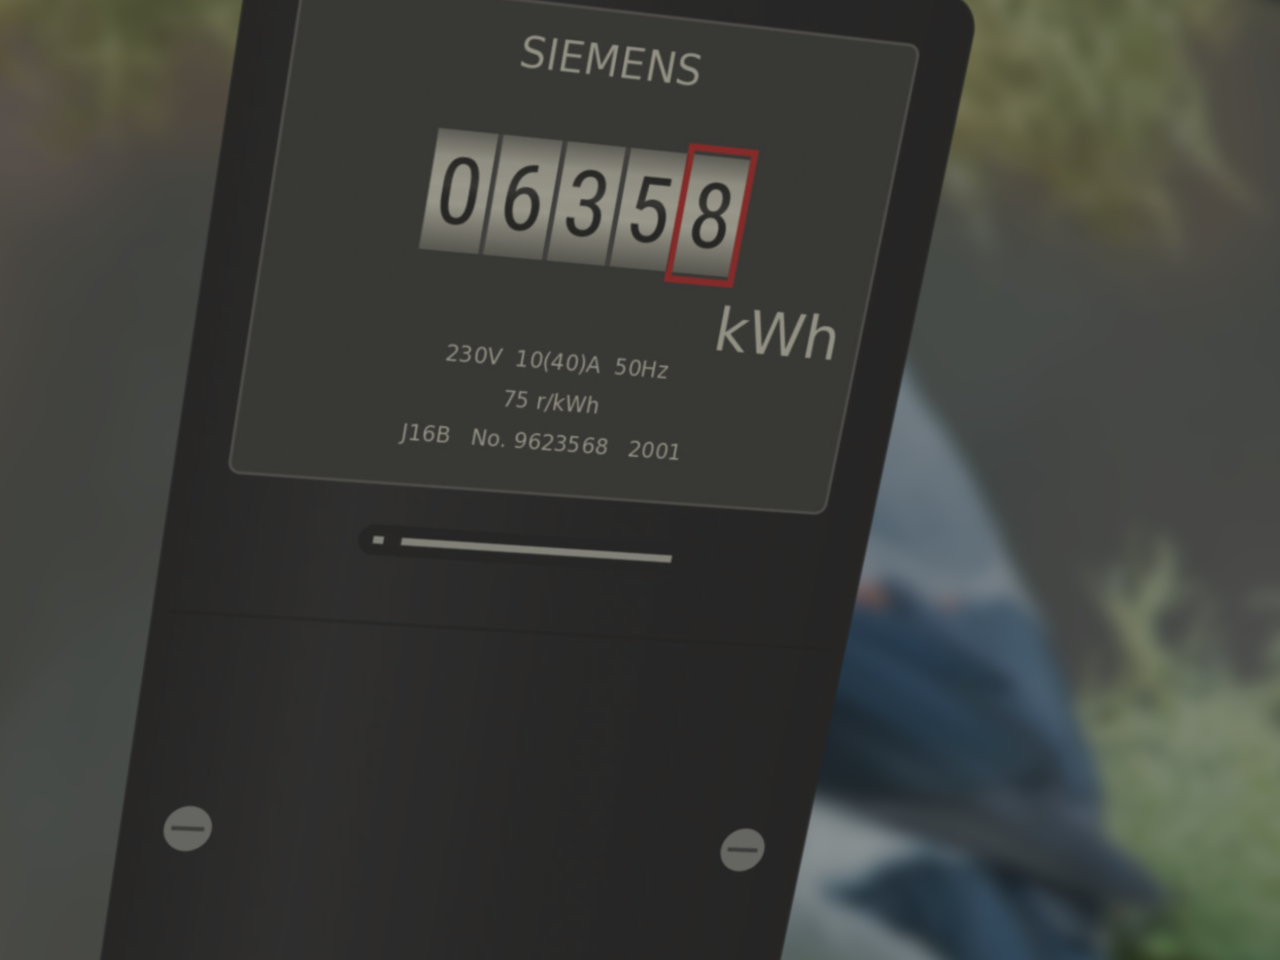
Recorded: **635.8** kWh
